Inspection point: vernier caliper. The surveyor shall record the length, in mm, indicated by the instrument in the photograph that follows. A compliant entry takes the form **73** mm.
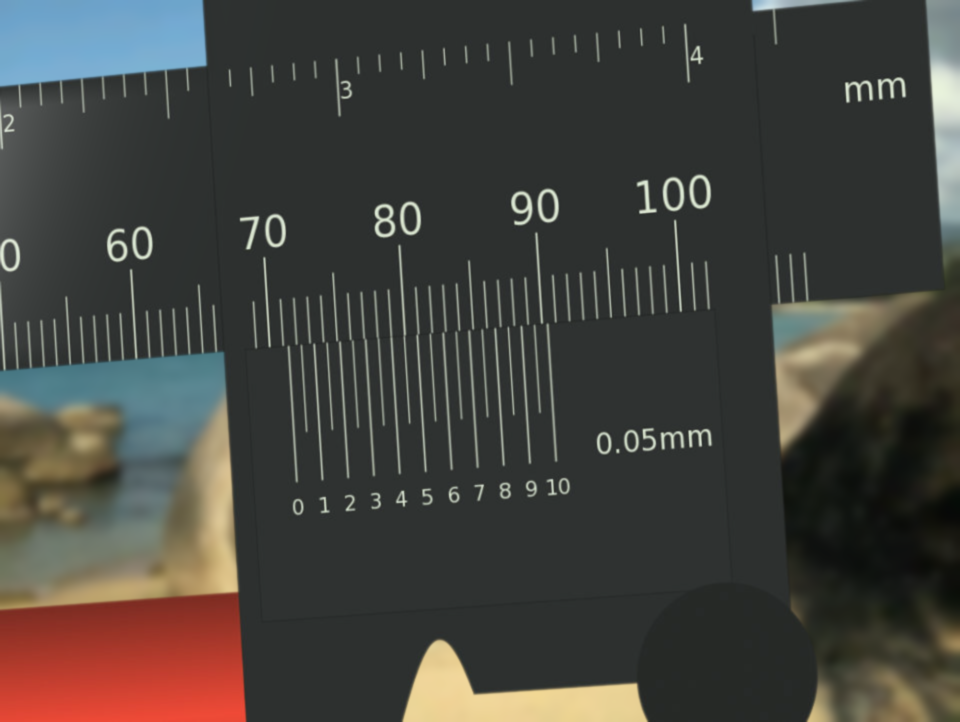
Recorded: **71.4** mm
